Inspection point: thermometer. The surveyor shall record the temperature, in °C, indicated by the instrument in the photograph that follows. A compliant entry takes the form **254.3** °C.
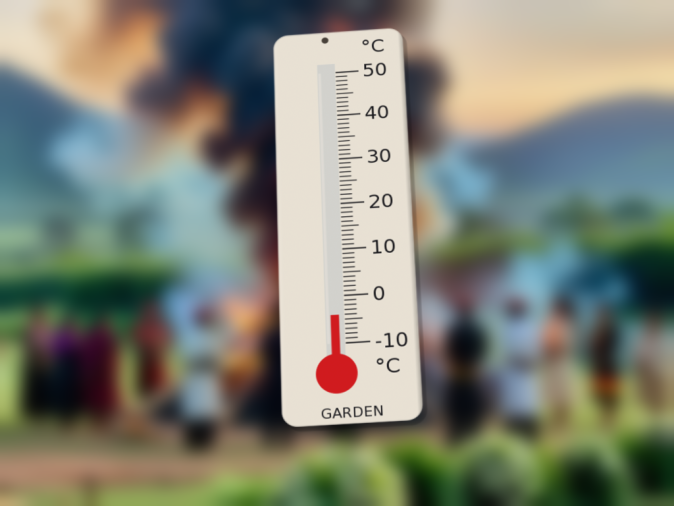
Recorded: **-4** °C
